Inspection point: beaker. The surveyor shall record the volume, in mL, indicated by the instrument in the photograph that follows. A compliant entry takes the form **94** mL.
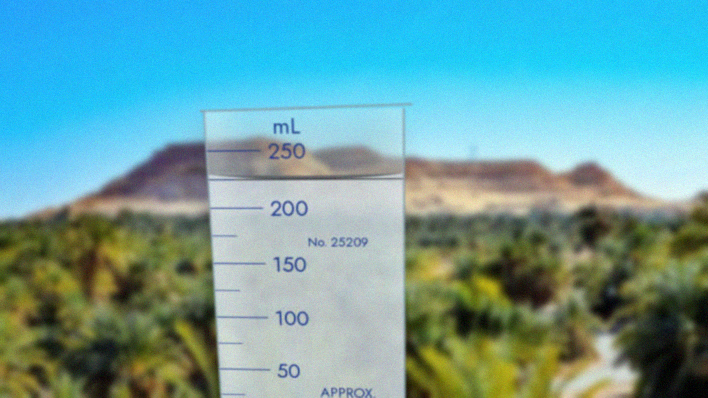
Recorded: **225** mL
